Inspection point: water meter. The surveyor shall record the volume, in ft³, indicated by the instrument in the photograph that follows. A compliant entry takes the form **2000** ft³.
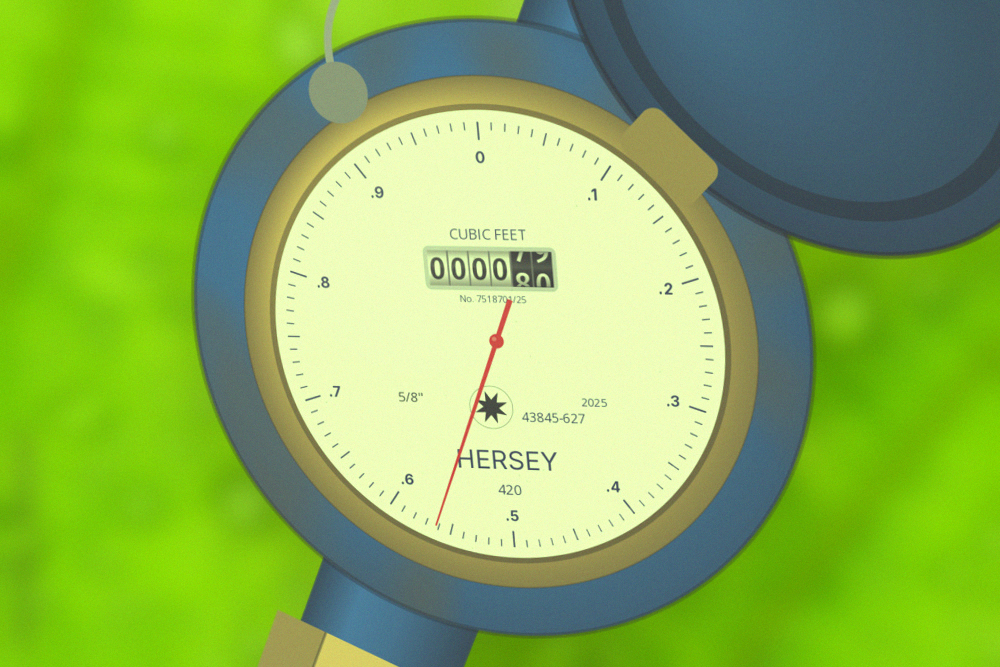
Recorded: **79.56** ft³
